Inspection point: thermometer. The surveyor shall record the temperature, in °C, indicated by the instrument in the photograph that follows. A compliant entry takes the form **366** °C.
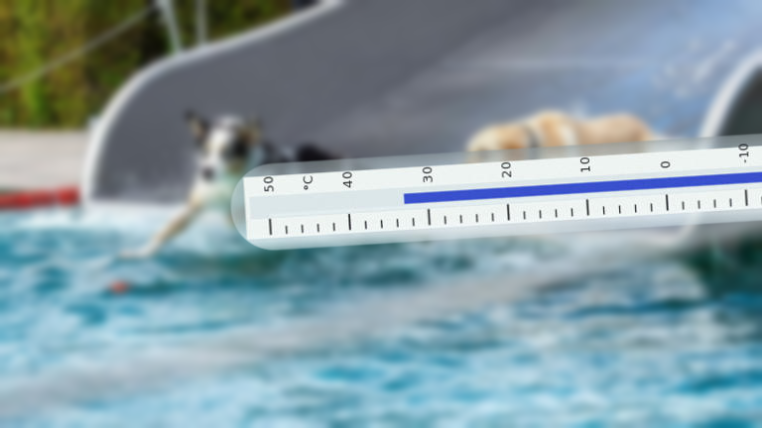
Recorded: **33** °C
